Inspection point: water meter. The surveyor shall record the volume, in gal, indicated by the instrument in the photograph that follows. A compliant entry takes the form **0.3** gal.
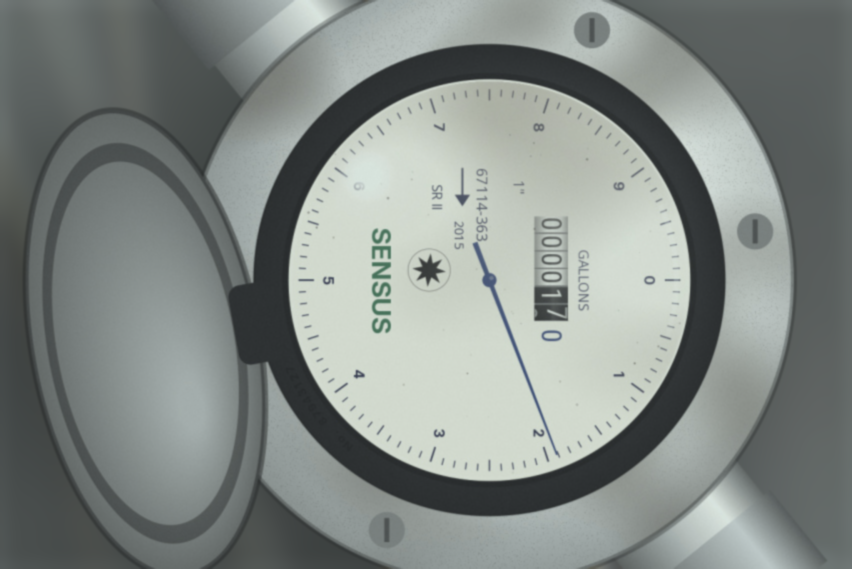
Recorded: **171.9** gal
